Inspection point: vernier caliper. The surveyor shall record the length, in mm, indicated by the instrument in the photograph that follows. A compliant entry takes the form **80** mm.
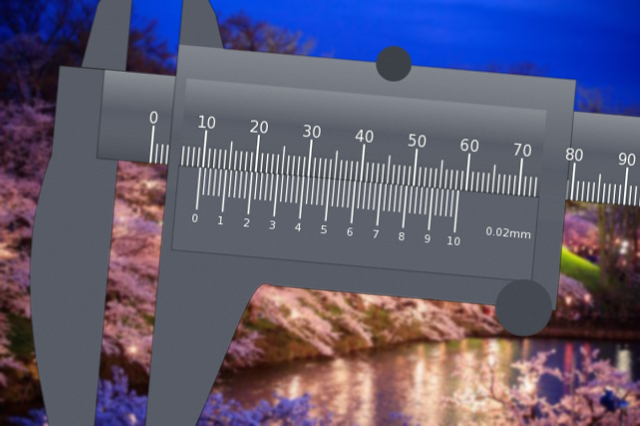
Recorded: **9.5** mm
